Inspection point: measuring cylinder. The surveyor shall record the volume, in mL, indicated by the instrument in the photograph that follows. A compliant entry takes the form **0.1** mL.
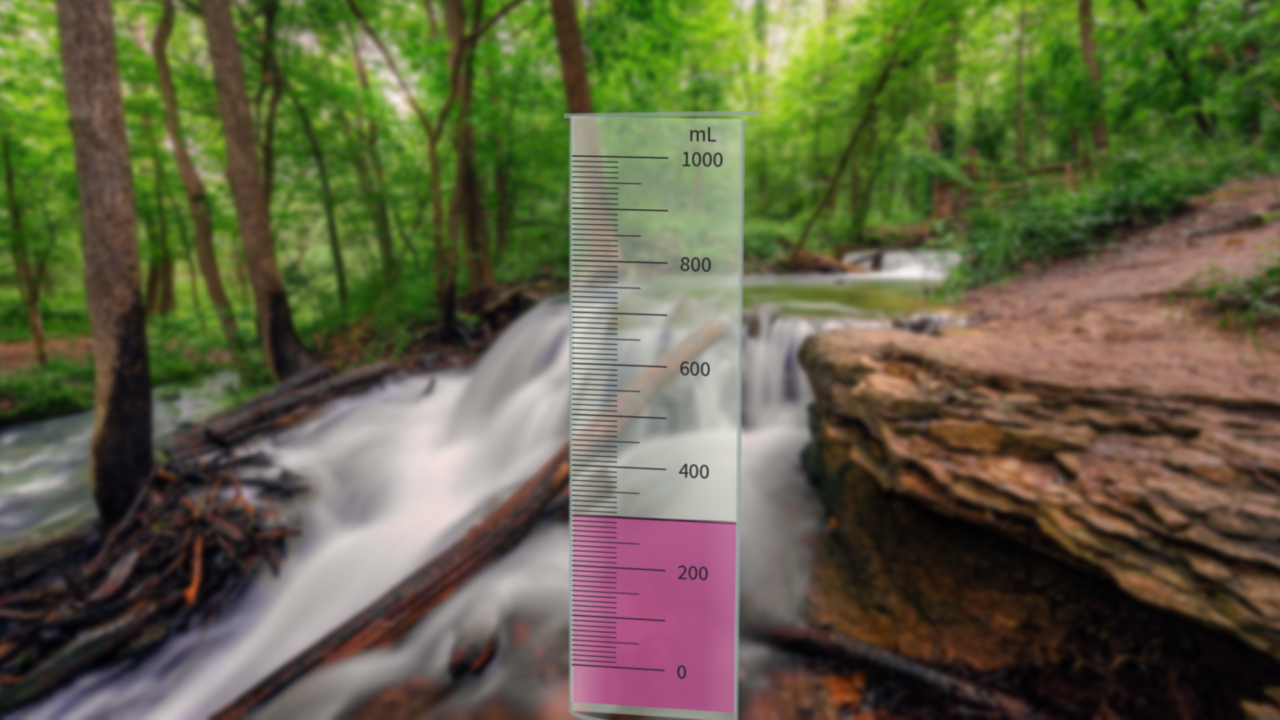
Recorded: **300** mL
